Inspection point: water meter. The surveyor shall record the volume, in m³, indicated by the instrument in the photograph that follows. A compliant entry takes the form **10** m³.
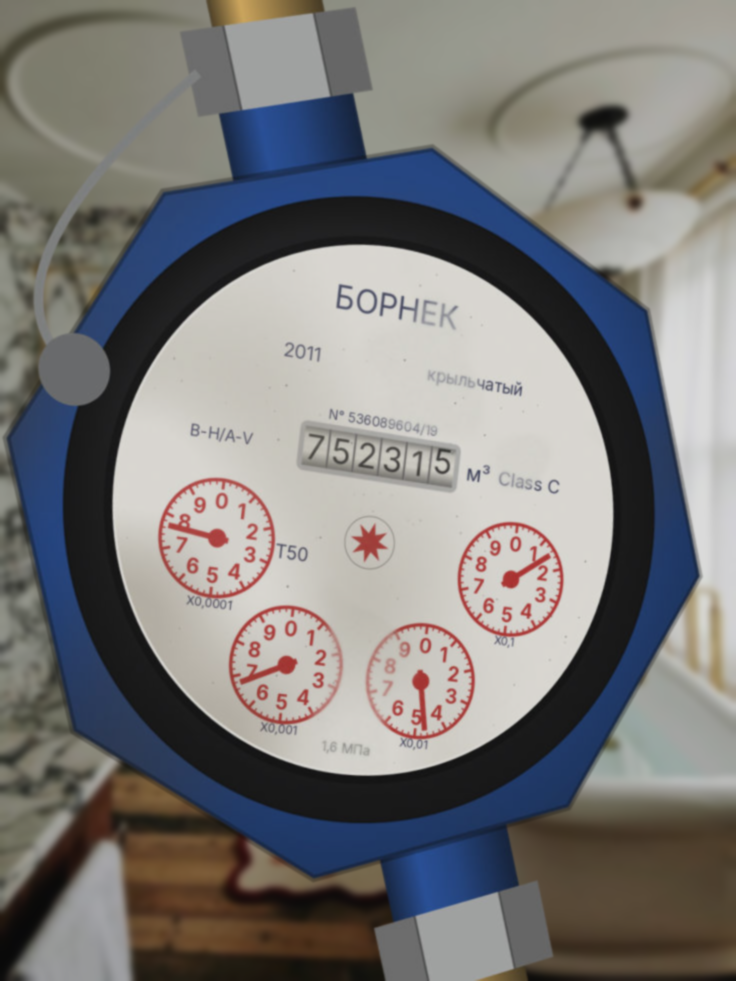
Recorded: **752315.1467** m³
